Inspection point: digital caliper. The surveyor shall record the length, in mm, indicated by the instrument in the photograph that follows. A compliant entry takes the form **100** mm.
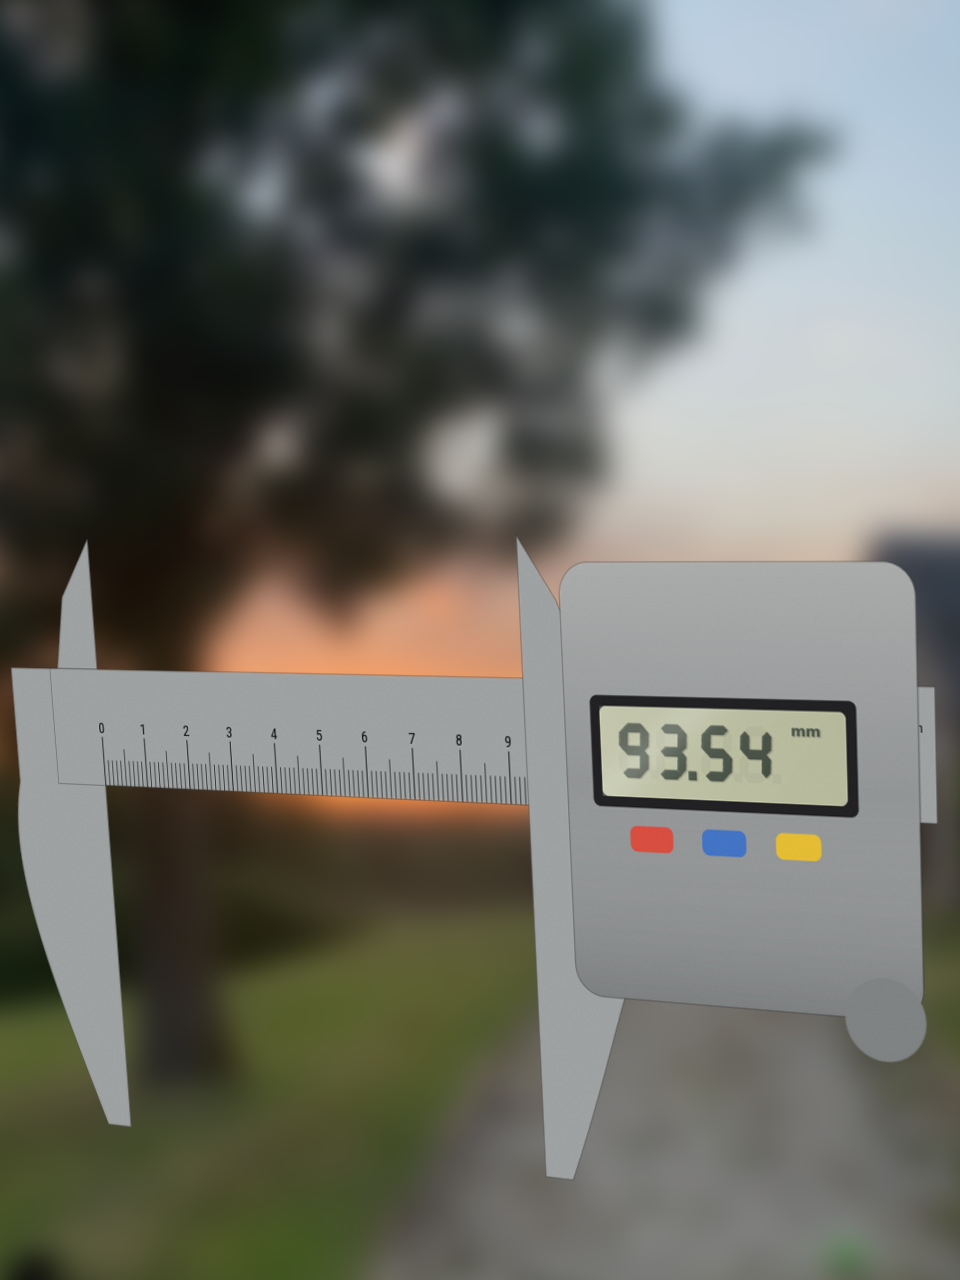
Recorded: **93.54** mm
